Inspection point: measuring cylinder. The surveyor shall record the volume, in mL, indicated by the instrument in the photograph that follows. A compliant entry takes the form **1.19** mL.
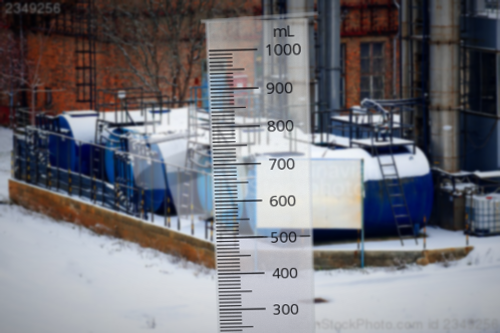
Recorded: **500** mL
